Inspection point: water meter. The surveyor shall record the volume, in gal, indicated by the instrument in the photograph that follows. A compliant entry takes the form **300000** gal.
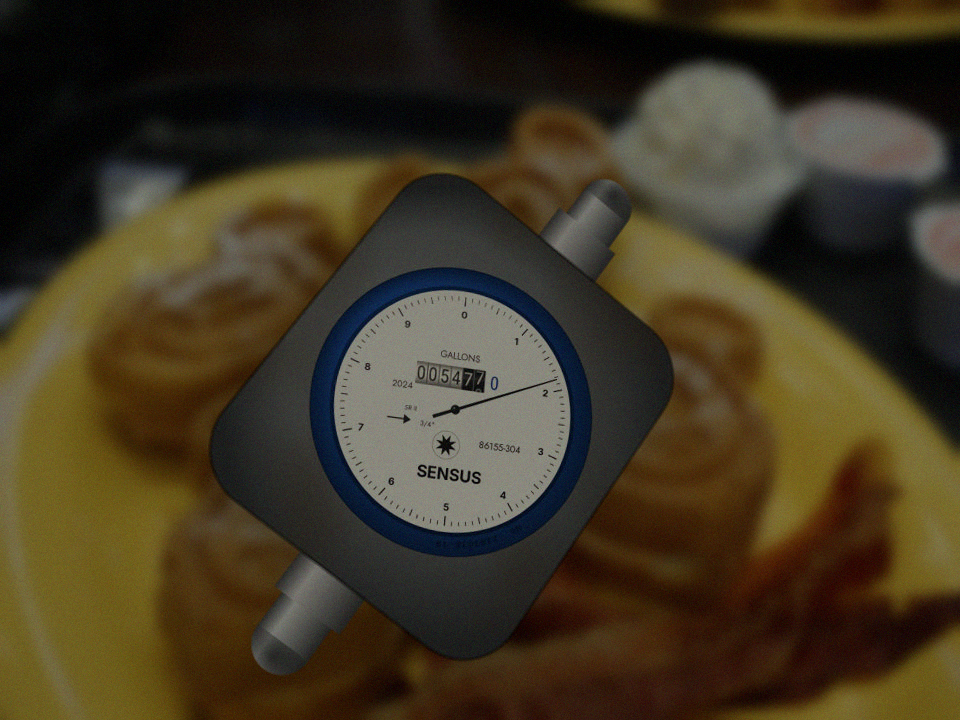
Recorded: **54771.8** gal
